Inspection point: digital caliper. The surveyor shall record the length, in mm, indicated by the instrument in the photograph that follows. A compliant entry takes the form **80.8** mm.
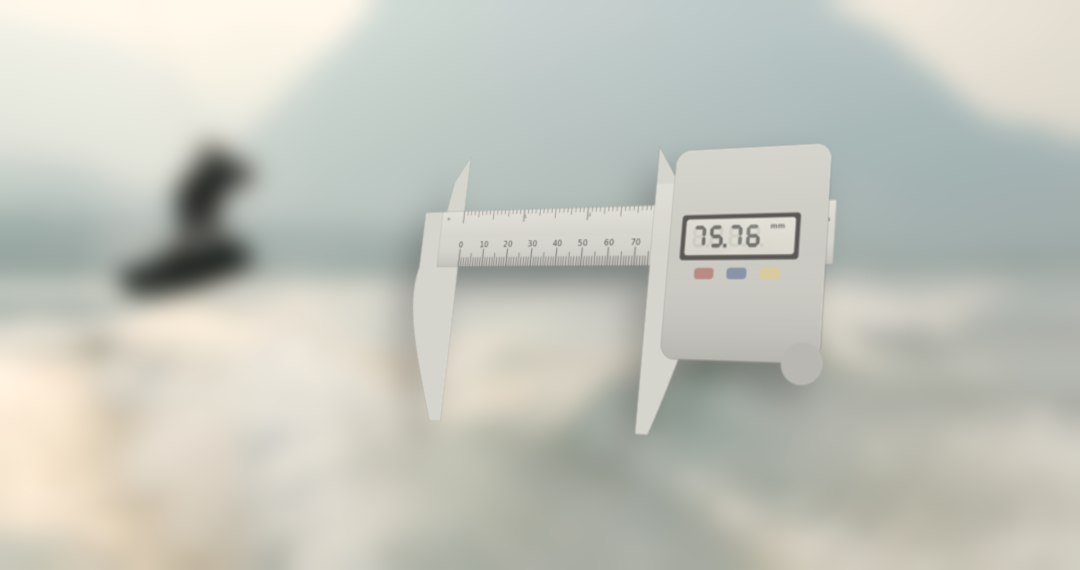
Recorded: **75.76** mm
